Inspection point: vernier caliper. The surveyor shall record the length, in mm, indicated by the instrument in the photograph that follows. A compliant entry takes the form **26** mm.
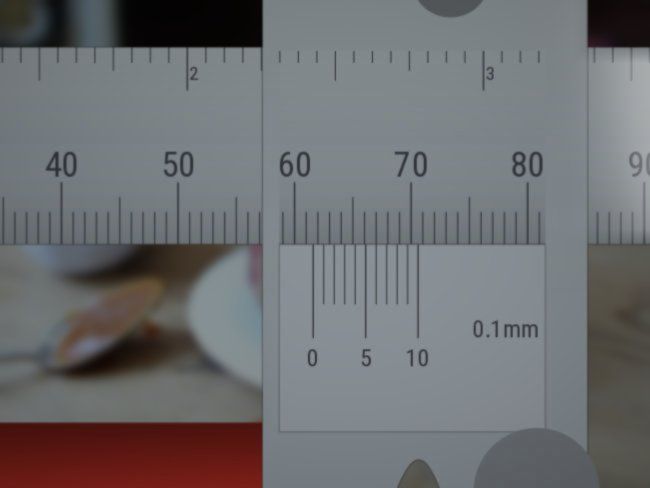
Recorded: **61.6** mm
